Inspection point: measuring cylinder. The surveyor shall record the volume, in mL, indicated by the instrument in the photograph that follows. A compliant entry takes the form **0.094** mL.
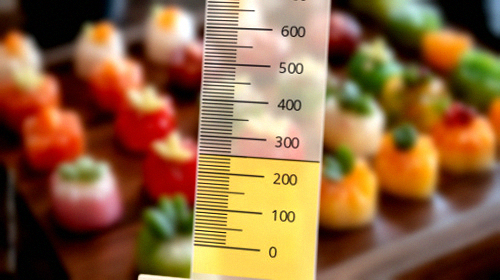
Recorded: **250** mL
